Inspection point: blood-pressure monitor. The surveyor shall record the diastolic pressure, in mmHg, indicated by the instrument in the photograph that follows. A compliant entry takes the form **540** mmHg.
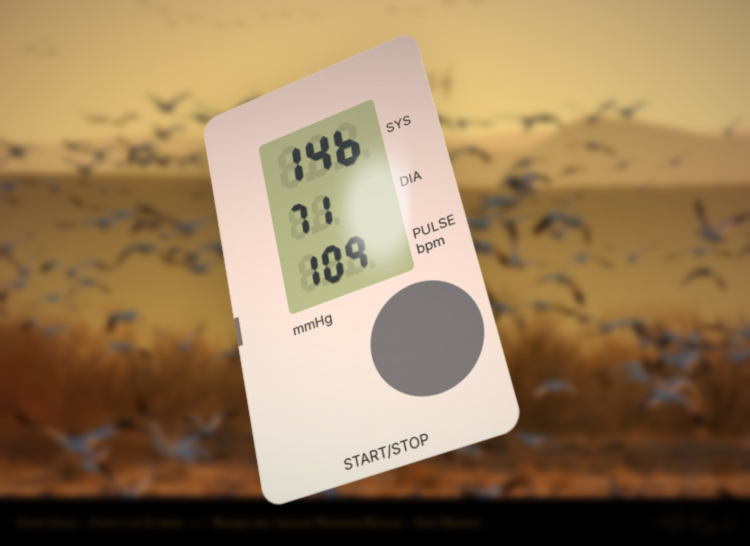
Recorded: **71** mmHg
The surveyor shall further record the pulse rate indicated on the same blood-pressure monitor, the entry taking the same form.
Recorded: **109** bpm
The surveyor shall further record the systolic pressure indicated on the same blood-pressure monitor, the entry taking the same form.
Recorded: **146** mmHg
